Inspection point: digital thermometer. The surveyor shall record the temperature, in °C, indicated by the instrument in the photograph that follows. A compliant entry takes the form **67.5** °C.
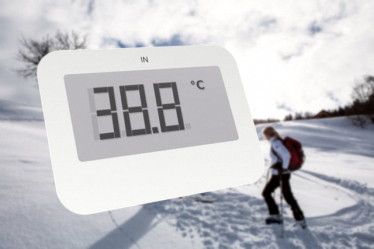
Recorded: **38.8** °C
